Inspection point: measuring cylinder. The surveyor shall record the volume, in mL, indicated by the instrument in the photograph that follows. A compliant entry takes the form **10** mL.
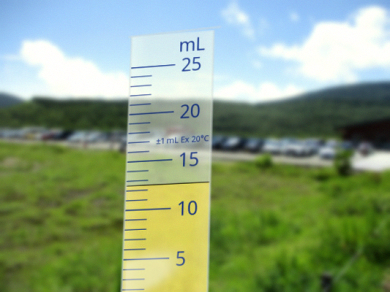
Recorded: **12.5** mL
